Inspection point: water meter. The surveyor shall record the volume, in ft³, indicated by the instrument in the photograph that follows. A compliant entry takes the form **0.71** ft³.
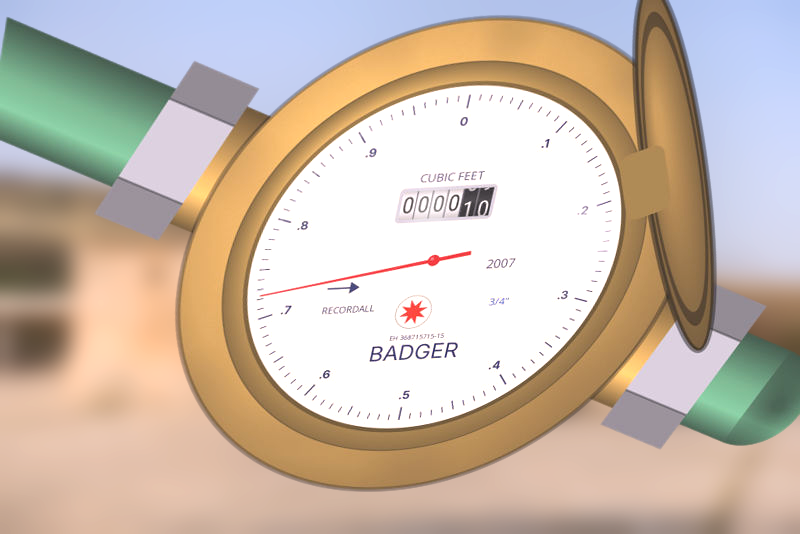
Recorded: **9.72** ft³
